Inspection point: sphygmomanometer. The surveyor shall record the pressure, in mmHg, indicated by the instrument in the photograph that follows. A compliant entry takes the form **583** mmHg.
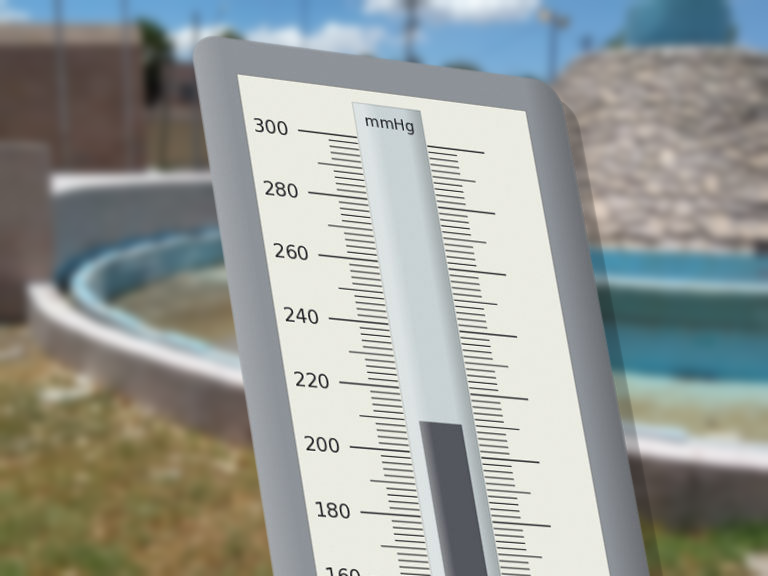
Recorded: **210** mmHg
